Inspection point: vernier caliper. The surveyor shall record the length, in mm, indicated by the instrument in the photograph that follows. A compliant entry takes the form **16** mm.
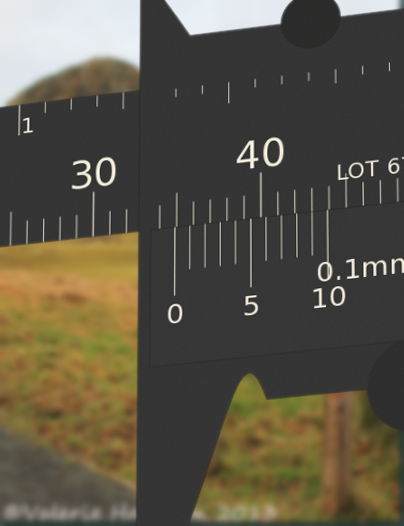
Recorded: **34.9** mm
